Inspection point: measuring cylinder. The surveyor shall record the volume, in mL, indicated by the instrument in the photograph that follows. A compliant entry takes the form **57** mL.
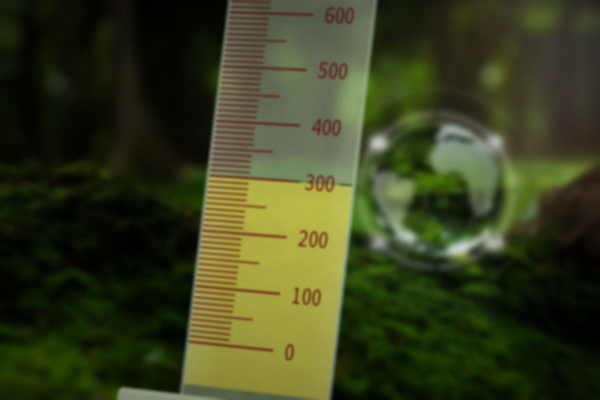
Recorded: **300** mL
